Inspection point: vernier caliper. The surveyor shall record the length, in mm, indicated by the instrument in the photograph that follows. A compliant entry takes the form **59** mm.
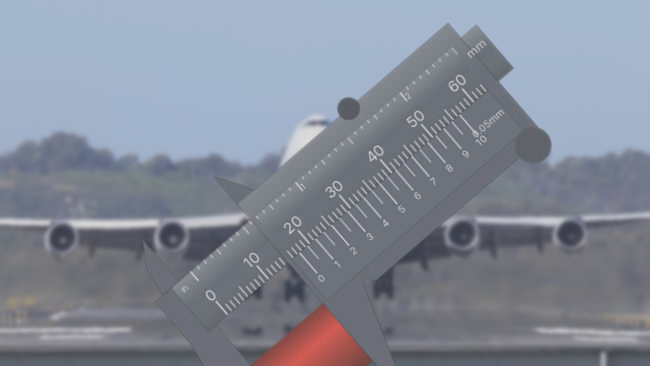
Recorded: **17.5** mm
